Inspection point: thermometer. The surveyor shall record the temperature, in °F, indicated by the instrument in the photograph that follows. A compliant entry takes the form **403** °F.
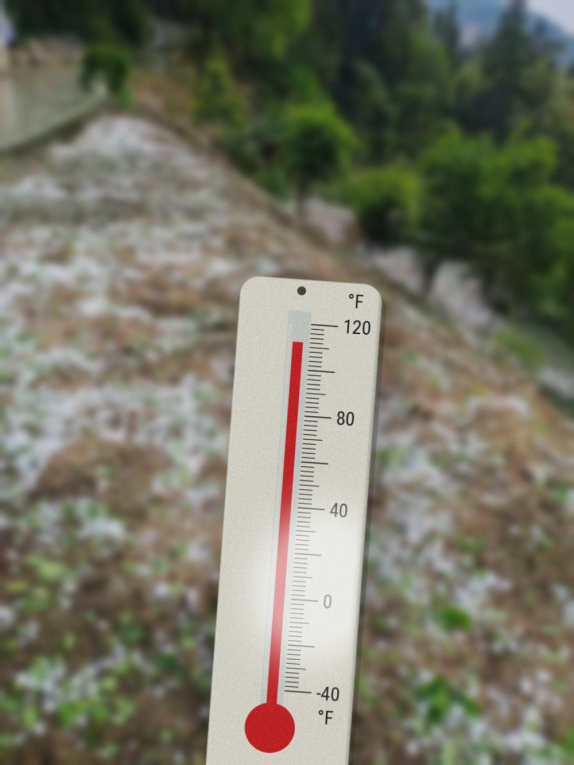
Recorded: **112** °F
